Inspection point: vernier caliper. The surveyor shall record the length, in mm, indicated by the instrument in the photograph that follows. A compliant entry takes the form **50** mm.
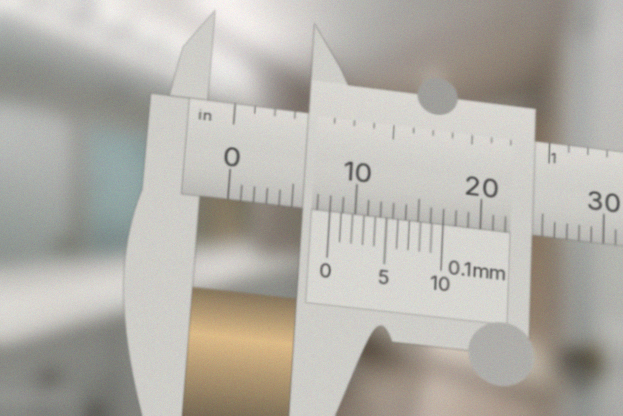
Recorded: **8.0** mm
